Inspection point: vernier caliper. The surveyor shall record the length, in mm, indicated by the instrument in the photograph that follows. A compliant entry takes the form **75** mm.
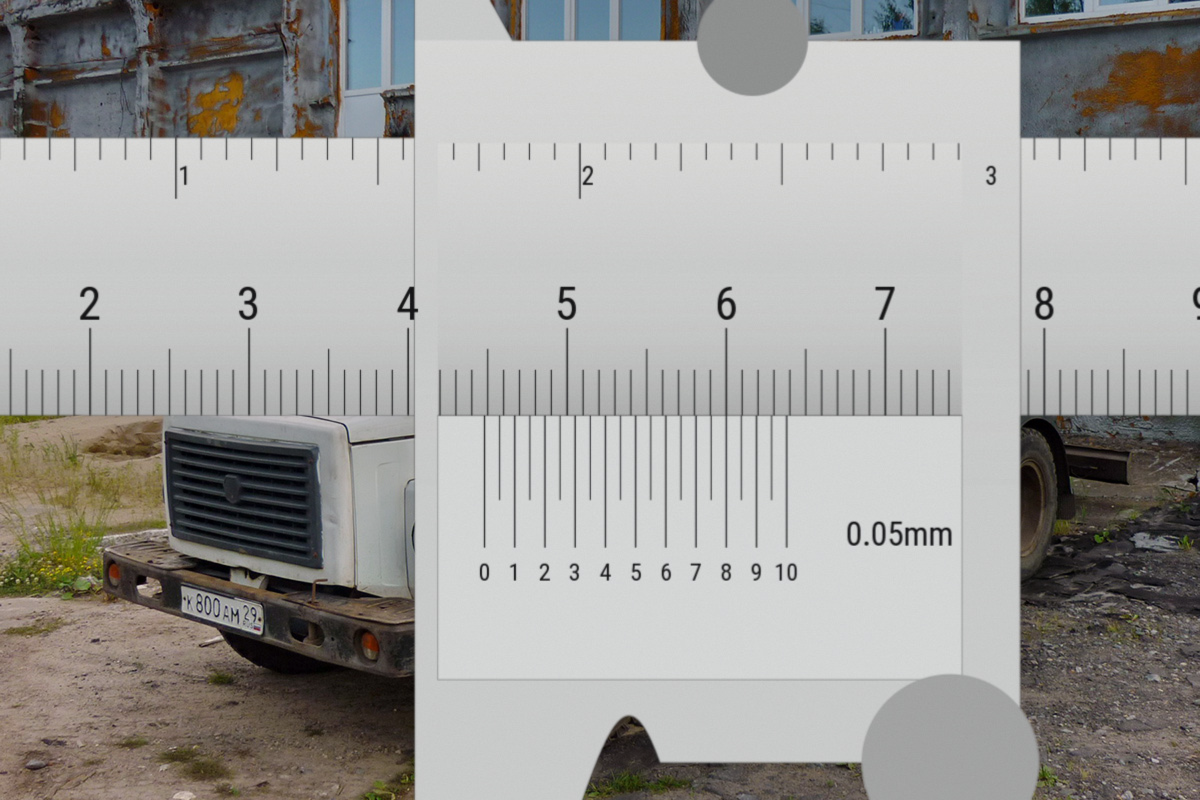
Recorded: **44.8** mm
